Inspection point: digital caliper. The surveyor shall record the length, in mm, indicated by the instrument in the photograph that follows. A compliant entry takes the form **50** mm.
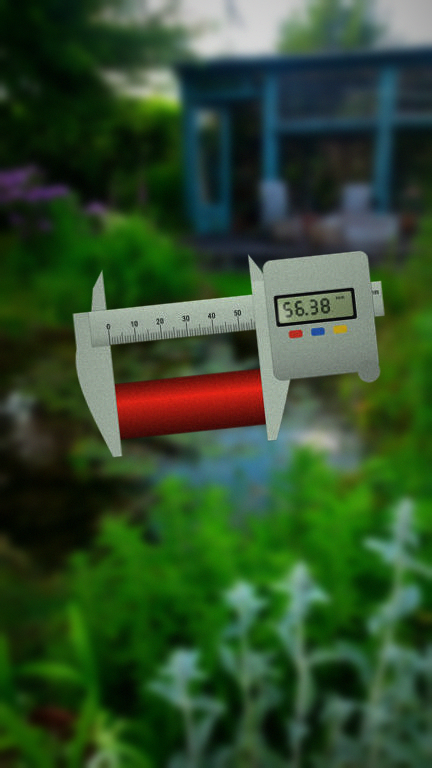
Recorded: **56.38** mm
